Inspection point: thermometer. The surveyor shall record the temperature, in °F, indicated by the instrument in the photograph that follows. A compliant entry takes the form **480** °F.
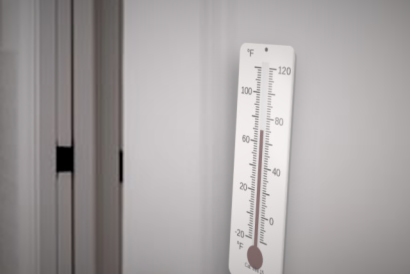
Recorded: **70** °F
